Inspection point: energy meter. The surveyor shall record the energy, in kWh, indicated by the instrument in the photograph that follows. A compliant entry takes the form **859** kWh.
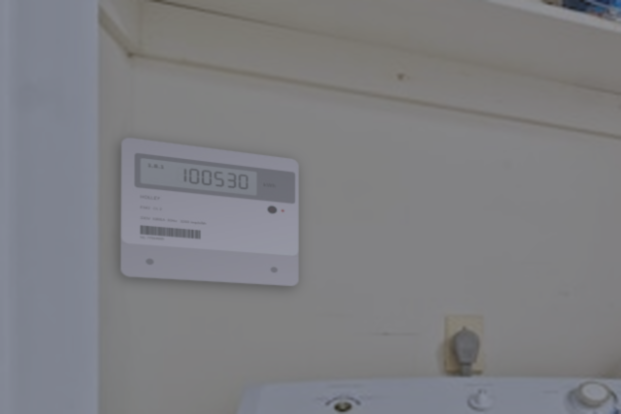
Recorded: **100530** kWh
